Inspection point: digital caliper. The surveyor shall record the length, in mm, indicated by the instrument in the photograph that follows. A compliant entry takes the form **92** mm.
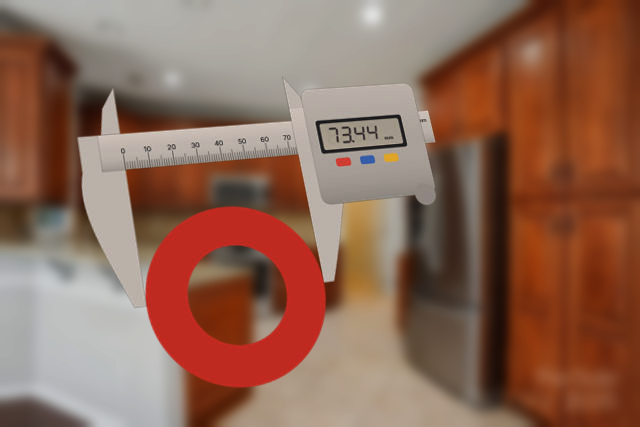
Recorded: **73.44** mm
